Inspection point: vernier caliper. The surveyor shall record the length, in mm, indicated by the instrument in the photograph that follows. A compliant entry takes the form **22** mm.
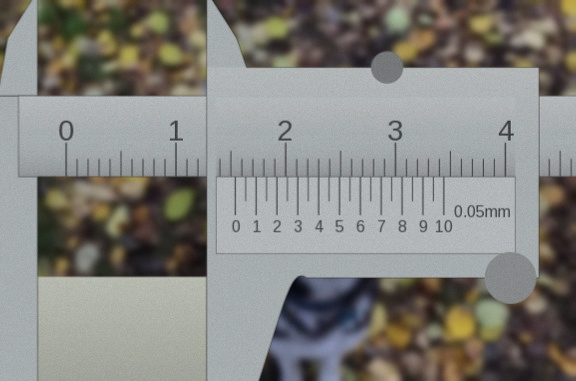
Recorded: **15.4** mm
